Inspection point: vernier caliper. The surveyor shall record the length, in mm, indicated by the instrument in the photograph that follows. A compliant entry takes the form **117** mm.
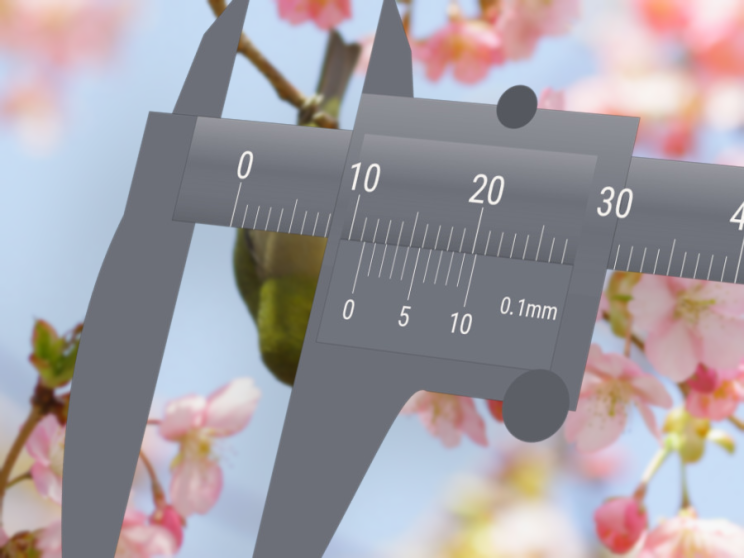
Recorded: **11.3** mm
